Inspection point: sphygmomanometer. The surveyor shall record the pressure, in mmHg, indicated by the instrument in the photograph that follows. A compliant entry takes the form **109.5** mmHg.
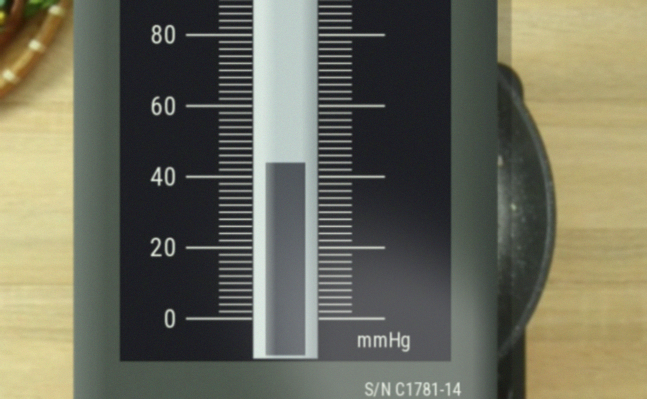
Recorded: **44** mmHg
